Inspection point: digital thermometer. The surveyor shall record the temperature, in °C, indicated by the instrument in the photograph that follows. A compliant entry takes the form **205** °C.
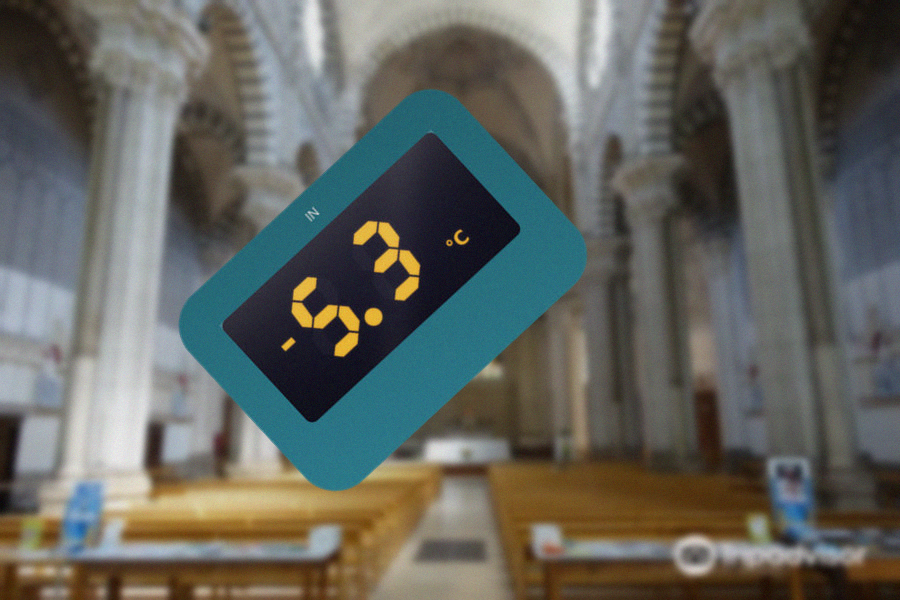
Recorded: **-5.3** °C
